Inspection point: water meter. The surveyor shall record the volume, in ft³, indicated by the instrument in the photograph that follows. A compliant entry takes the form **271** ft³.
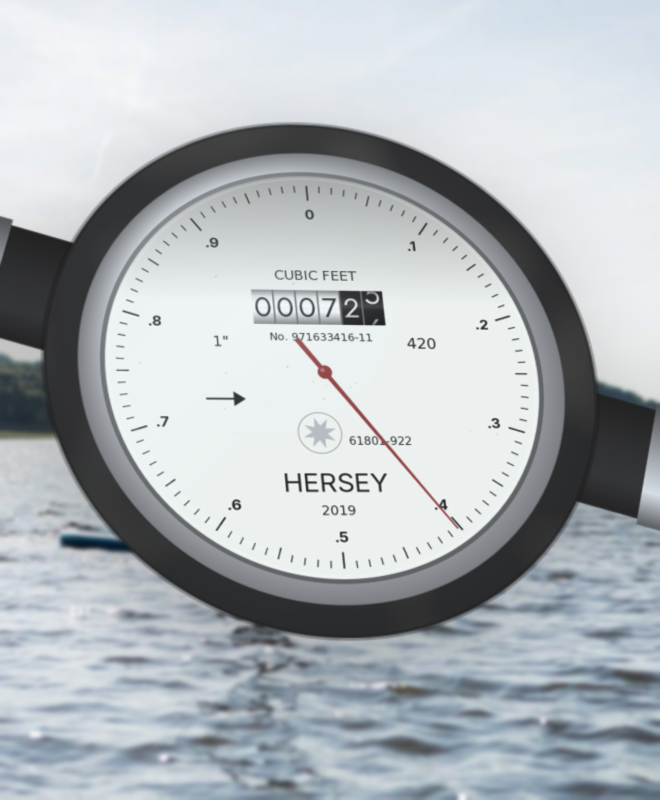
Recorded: **725.40** ft³
